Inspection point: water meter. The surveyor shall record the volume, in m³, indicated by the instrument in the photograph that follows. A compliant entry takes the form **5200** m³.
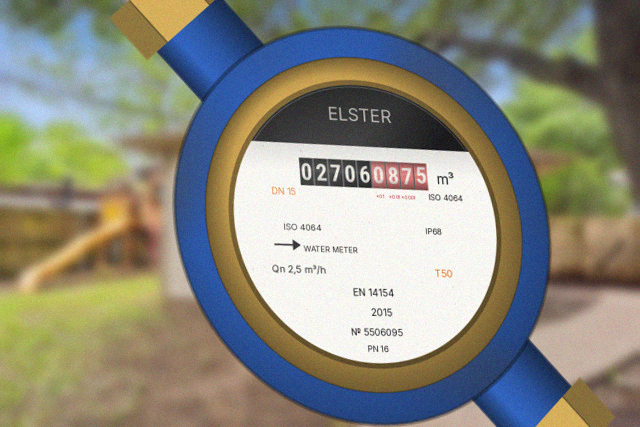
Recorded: **2706.0875** m³
